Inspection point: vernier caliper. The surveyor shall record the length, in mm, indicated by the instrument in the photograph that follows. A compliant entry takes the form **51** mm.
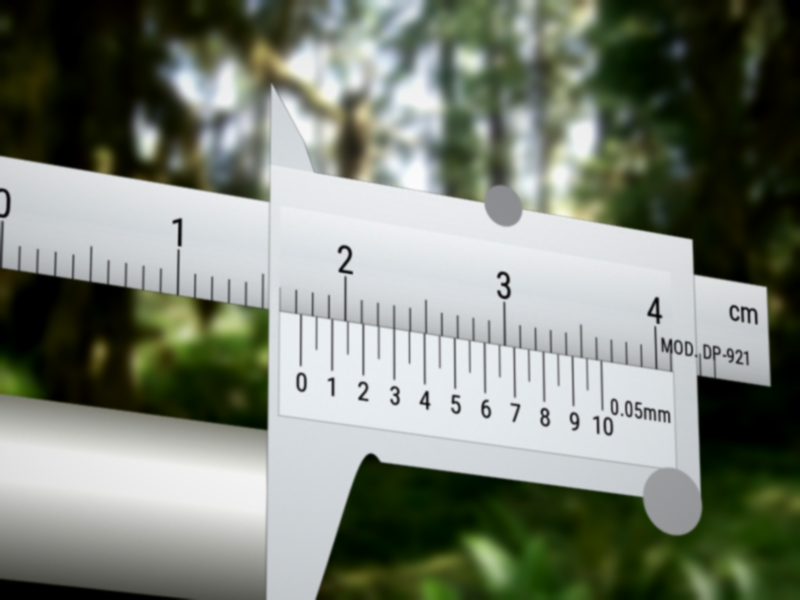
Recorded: **17.3** mm
